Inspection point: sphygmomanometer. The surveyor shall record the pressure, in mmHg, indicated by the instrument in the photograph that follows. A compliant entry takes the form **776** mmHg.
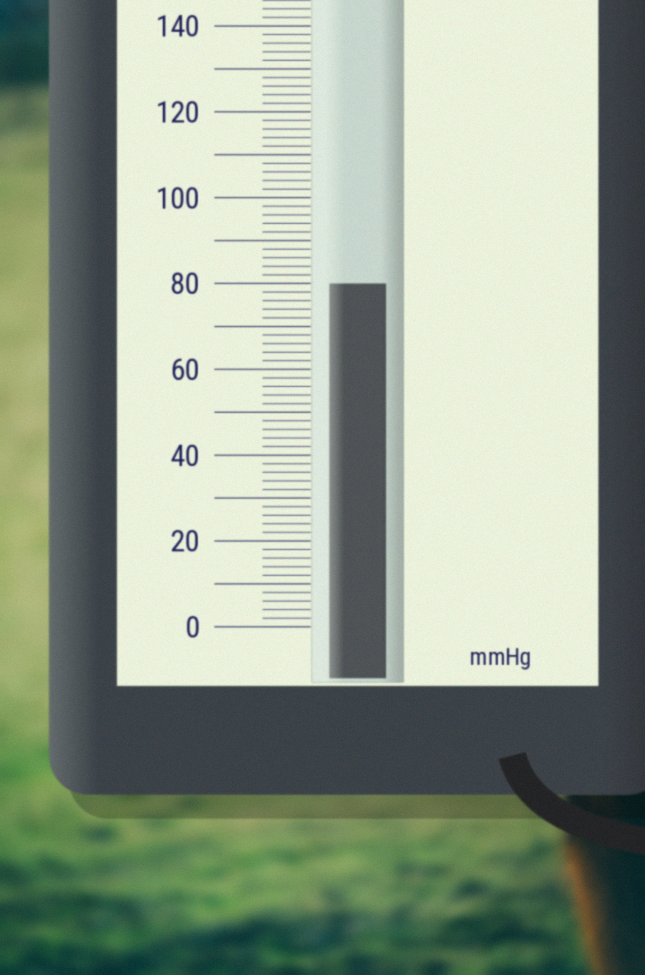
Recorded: **80** mmHg
